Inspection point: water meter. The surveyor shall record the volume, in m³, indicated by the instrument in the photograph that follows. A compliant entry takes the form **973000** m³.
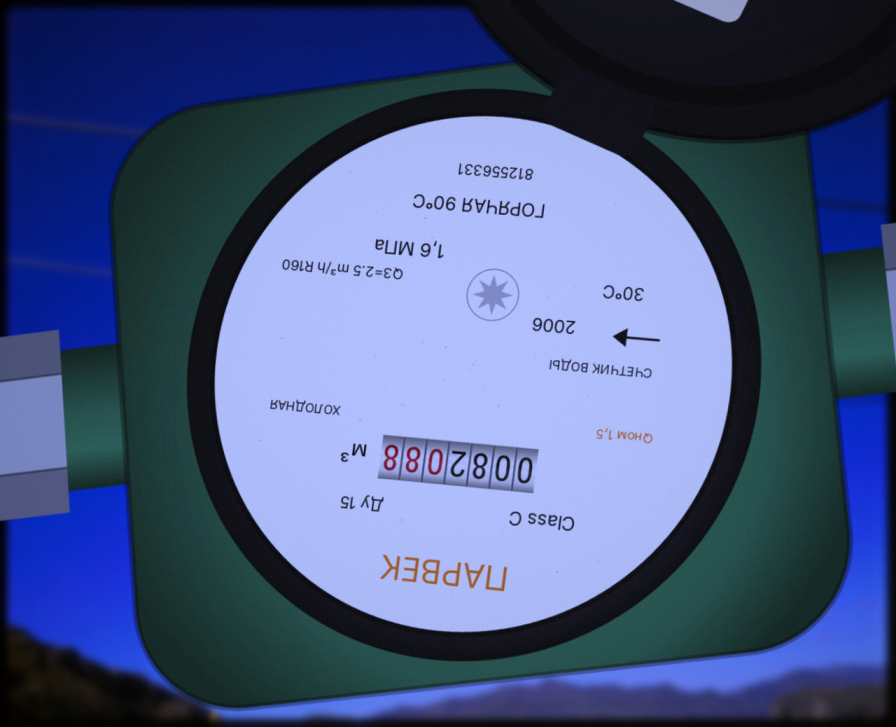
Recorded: **82.088** m³
